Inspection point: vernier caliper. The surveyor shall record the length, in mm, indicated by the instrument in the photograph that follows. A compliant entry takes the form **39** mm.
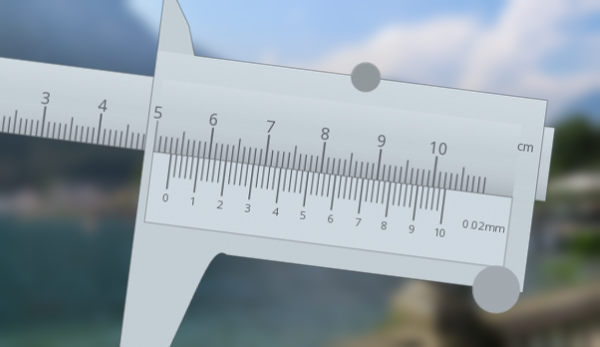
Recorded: **53.2** mm
